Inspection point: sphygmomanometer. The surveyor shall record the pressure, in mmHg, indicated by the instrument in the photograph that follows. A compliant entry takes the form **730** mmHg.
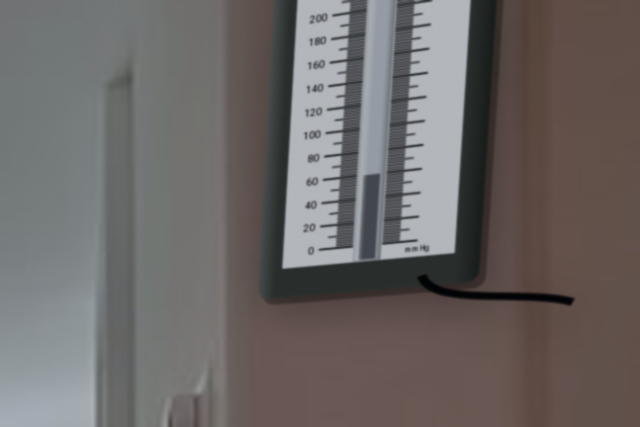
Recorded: **60** mmHg
